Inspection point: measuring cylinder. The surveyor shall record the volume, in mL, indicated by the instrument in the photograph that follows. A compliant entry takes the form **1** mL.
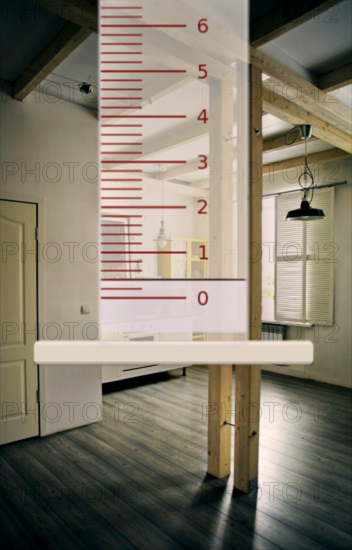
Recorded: **0.4** mL
